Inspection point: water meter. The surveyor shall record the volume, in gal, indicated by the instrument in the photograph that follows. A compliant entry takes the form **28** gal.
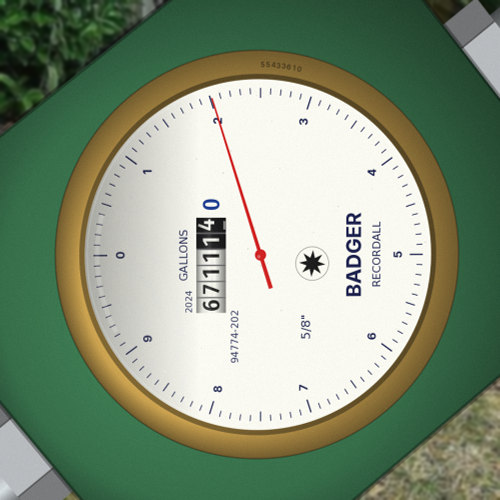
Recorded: **6711142.0** gal
